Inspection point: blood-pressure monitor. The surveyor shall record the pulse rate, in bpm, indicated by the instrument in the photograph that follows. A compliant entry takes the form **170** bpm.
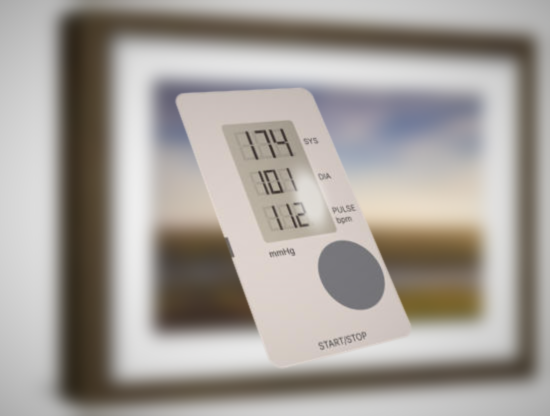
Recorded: **112** bpm
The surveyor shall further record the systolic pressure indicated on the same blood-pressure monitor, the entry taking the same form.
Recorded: **174** mmHg
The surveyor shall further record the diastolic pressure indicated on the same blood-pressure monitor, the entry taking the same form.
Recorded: **101** mmHg
